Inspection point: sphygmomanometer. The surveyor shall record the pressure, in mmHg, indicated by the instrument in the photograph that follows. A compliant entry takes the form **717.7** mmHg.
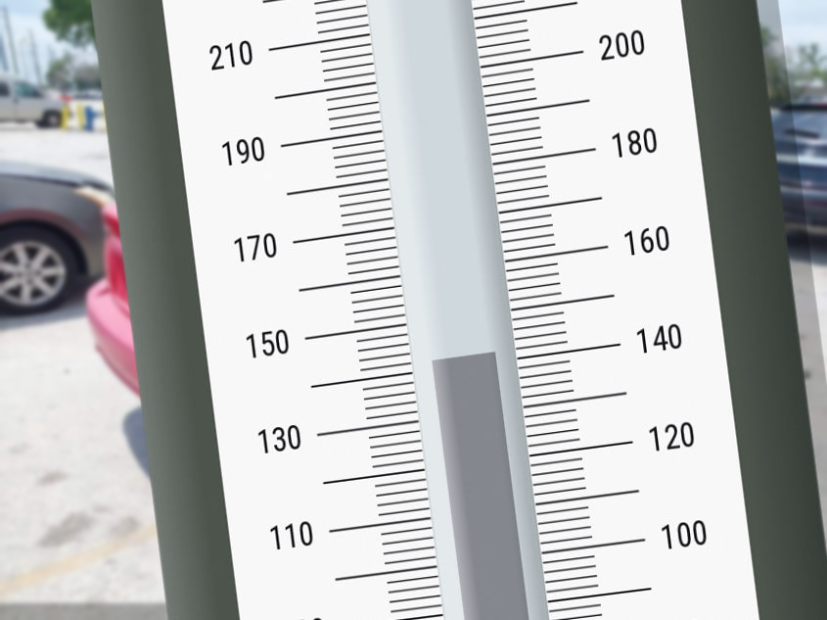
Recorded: **142** mmHg
